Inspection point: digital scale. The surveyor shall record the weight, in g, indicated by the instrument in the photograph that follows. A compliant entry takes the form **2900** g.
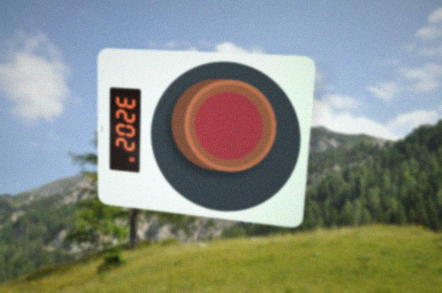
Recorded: **3202** g
